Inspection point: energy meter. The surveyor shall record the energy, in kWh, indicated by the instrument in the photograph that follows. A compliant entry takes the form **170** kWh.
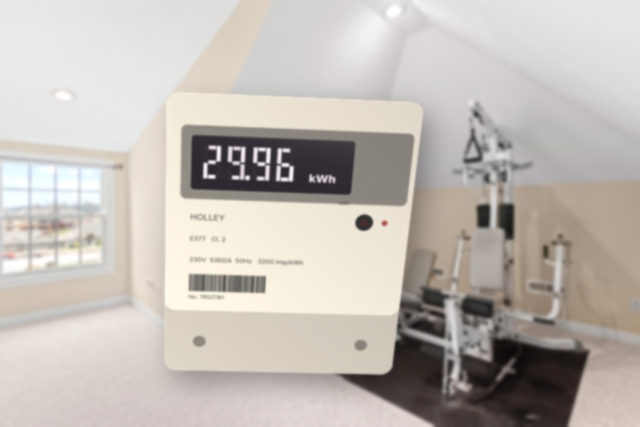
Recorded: **29.96** kWh
